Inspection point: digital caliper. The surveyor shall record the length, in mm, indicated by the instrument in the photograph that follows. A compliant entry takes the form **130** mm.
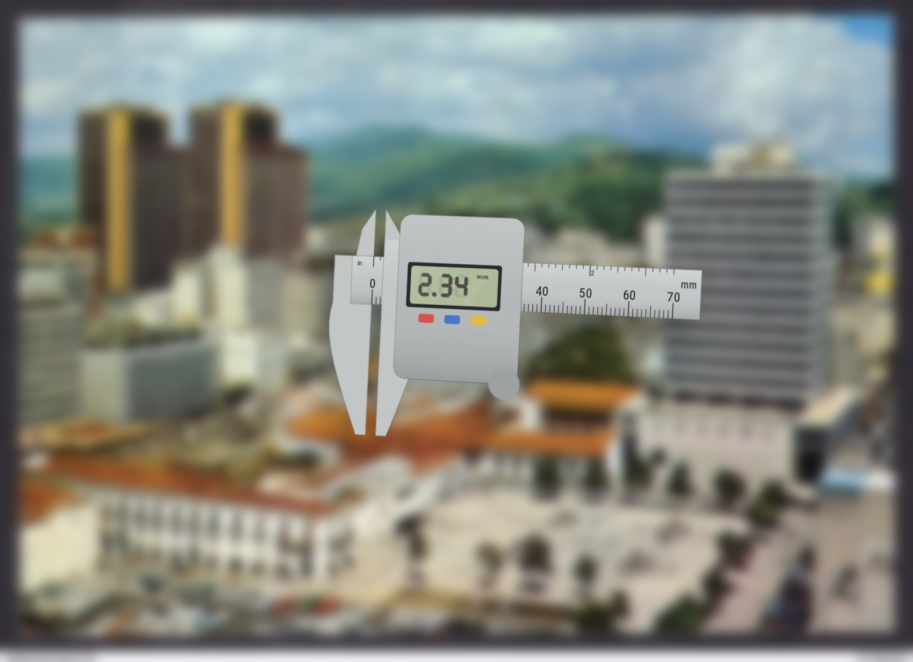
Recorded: **2.34** mm
